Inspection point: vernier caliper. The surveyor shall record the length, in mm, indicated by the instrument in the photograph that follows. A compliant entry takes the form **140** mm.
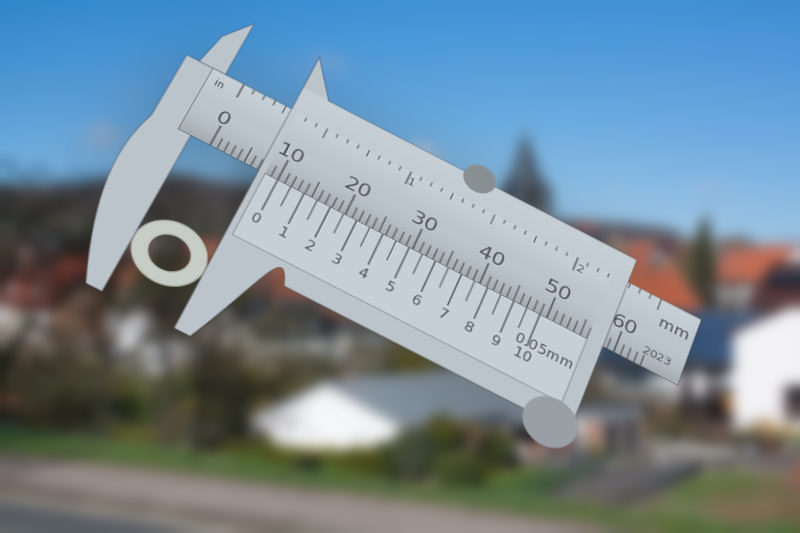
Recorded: **10.0** mm
